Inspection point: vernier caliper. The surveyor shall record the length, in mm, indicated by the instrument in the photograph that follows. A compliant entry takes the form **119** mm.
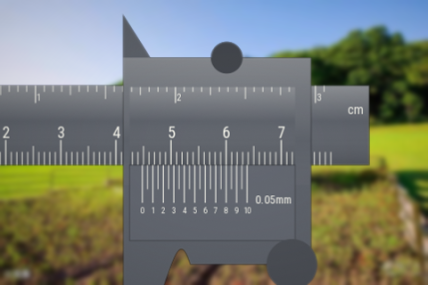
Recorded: **44.8** mm
